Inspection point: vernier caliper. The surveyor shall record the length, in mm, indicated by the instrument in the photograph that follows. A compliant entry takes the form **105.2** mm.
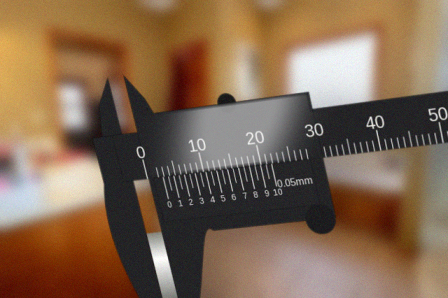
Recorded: **2.8** mm
